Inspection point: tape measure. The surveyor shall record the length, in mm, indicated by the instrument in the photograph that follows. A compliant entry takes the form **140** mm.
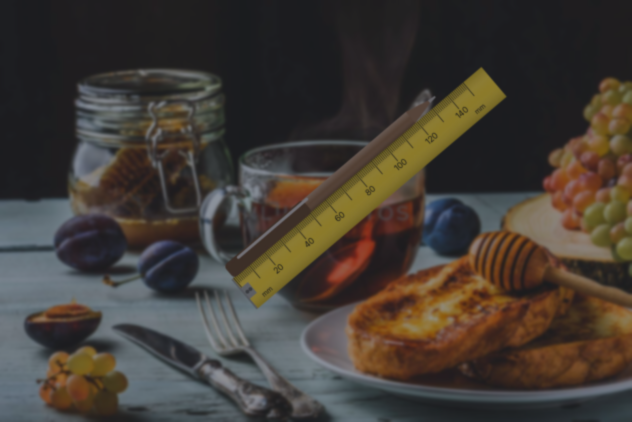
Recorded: **135** mm
